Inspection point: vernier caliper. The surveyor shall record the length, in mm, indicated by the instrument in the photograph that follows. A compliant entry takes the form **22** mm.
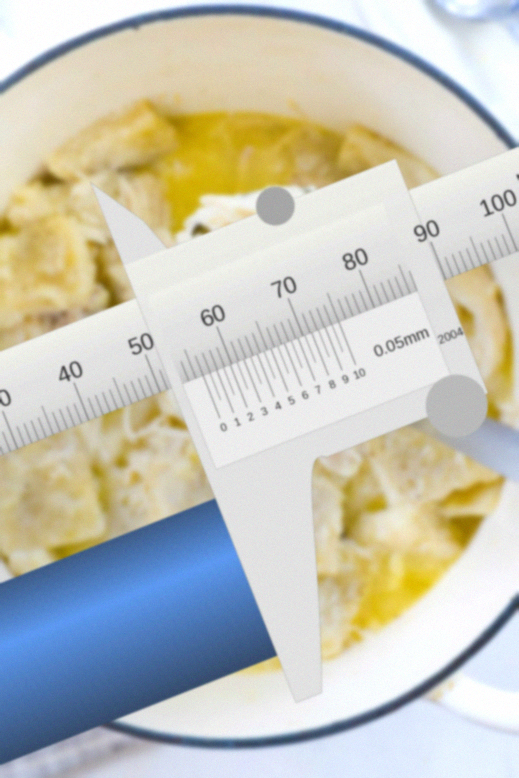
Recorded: **56.0** mm
